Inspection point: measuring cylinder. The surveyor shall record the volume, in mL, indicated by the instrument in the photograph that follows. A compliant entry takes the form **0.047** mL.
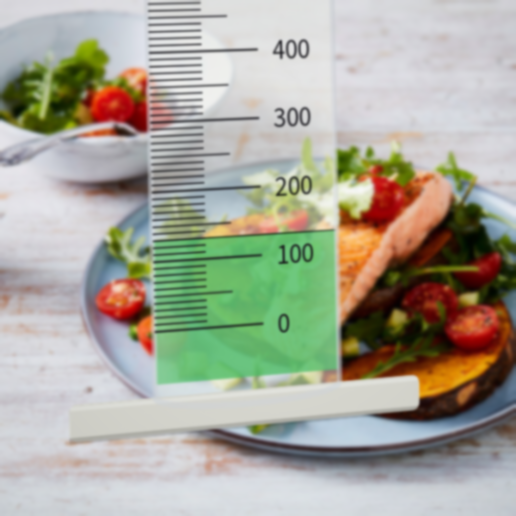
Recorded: **130** mL
